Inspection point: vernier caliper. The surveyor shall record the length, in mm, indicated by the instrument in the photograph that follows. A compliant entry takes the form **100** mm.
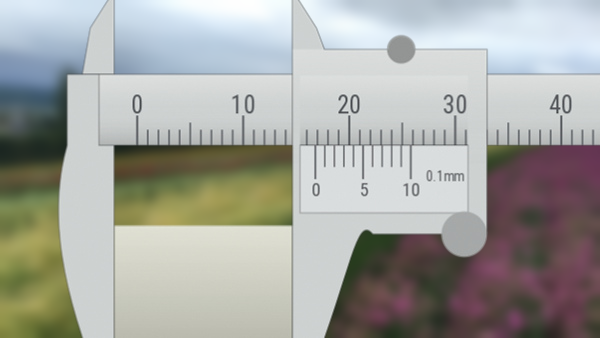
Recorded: **16.8** mm
